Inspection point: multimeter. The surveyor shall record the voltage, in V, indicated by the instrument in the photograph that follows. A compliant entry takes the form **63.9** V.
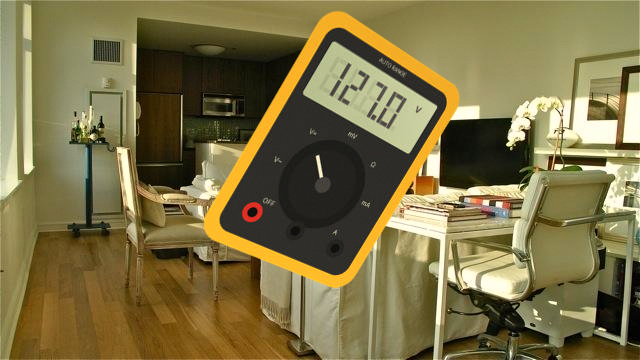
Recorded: **127.0** V
